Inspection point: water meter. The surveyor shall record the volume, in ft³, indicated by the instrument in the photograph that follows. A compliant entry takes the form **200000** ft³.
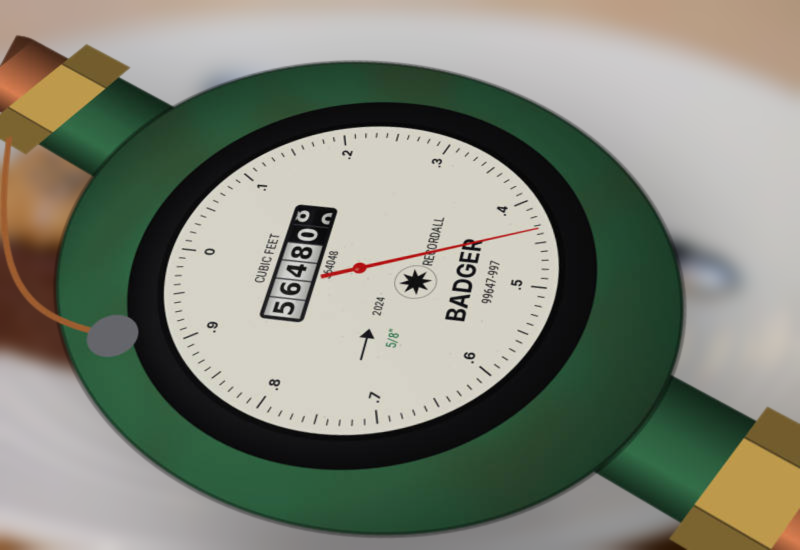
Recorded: **564808.43** ft³
